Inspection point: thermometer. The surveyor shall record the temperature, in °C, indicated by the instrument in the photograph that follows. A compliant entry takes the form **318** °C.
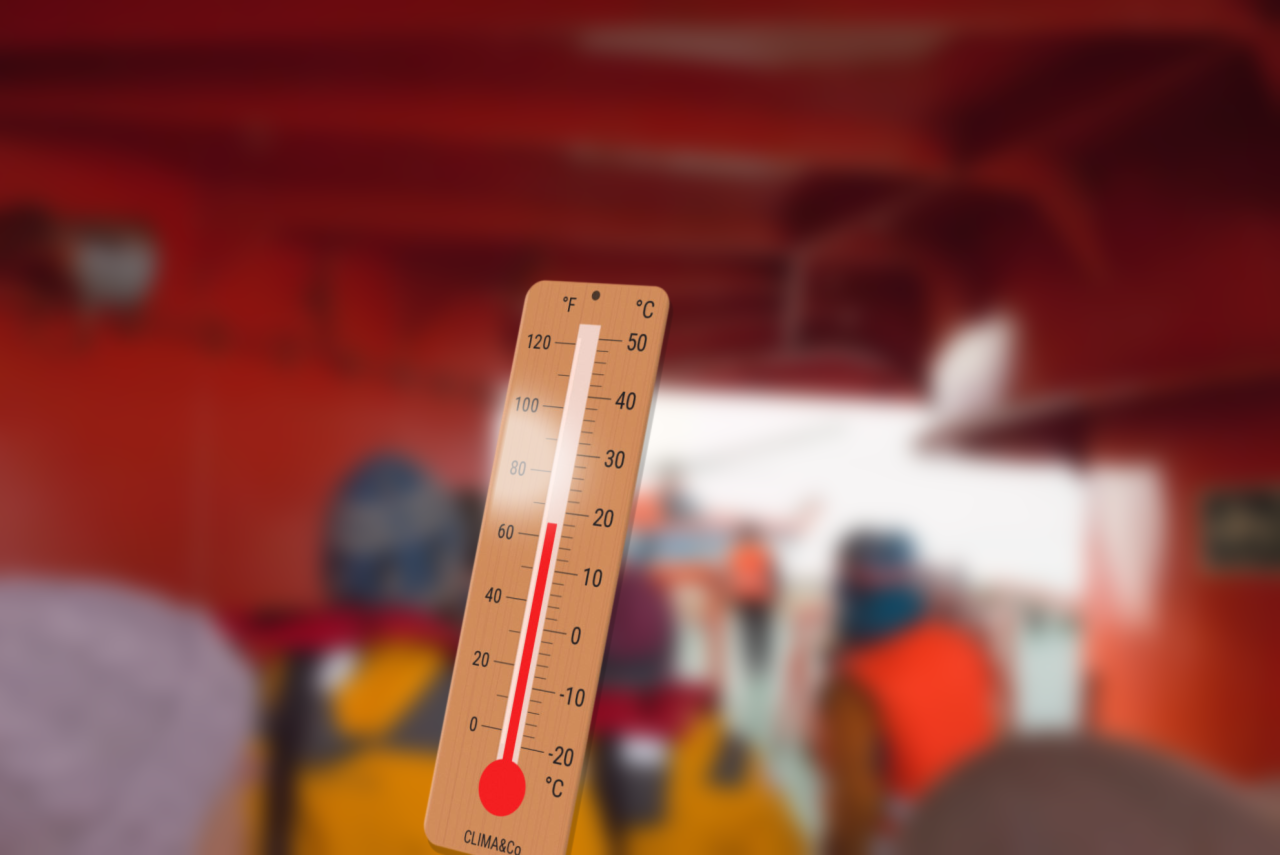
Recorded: **18** °C
